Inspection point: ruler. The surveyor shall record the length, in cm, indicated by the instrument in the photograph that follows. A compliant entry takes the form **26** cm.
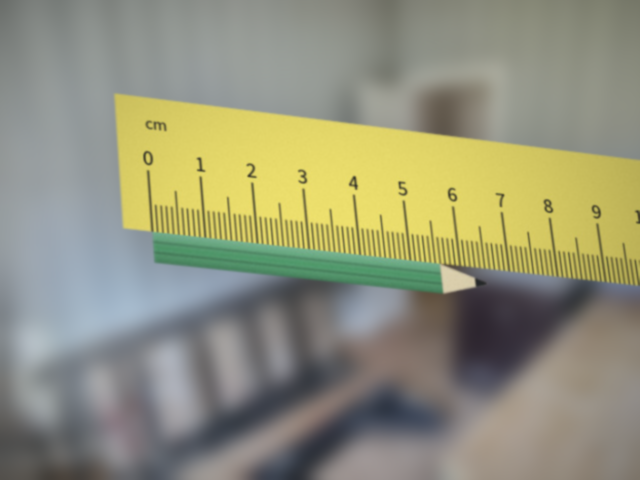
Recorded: **6.5** cm
